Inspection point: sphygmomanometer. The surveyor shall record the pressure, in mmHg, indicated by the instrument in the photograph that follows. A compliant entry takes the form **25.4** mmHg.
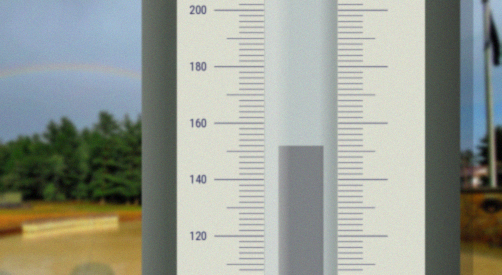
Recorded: **152** mmHg
